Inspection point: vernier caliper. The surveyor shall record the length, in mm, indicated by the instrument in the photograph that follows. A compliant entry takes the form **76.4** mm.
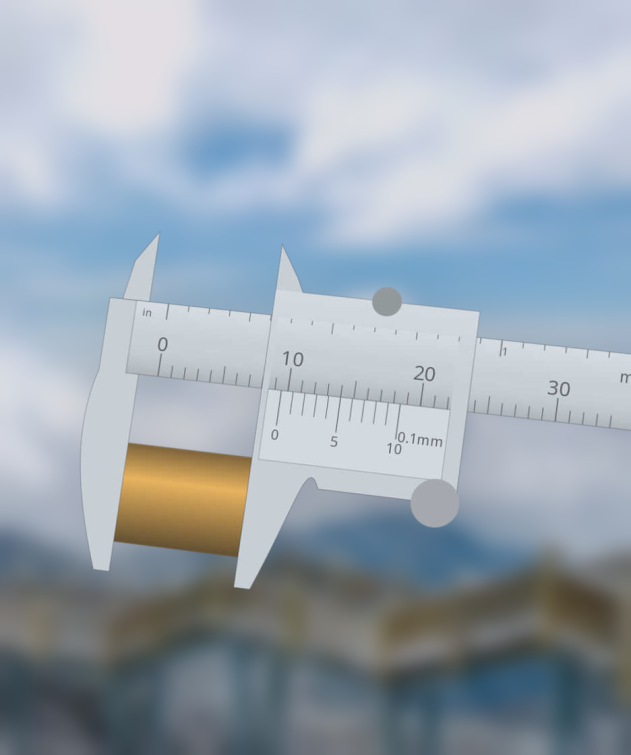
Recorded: **9.5** mm
